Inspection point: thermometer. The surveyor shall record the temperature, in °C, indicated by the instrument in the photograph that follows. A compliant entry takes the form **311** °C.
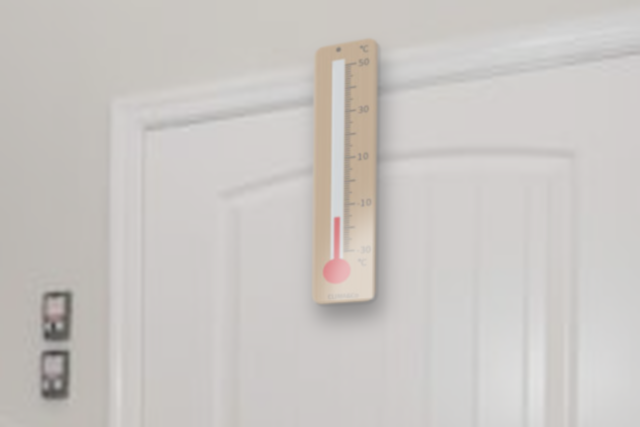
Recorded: **-15** °C
